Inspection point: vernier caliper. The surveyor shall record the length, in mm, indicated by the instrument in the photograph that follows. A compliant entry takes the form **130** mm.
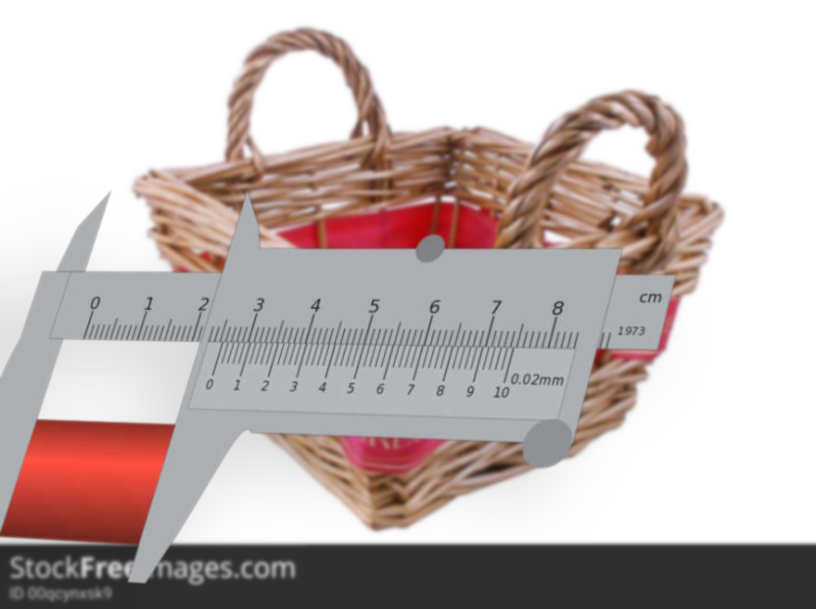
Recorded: **25.5** mm
